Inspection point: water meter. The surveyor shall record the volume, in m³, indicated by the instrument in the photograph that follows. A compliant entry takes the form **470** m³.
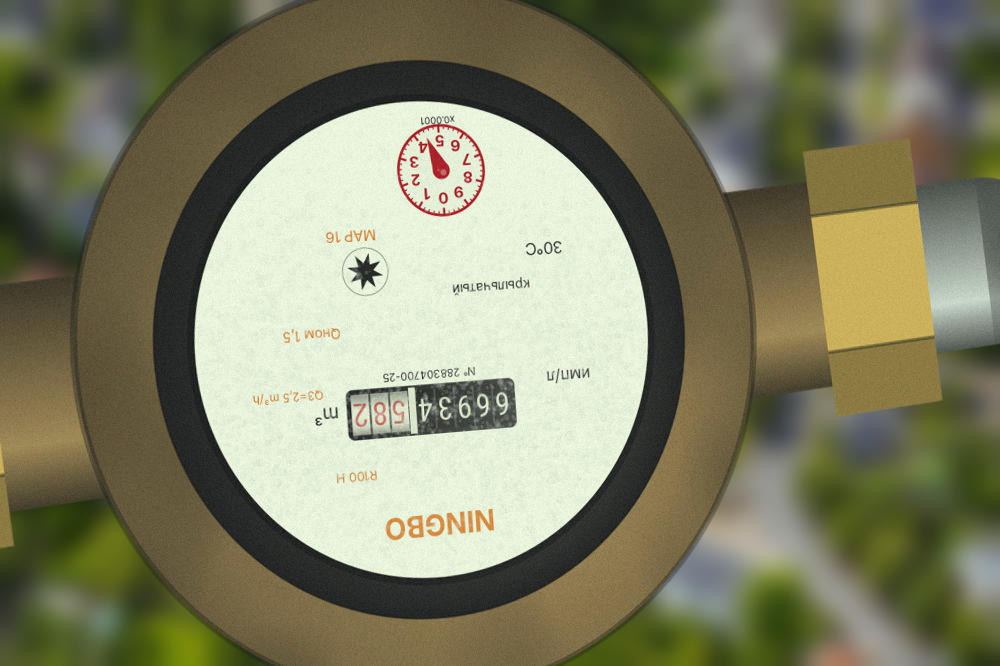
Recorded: **66934.5824** m³
